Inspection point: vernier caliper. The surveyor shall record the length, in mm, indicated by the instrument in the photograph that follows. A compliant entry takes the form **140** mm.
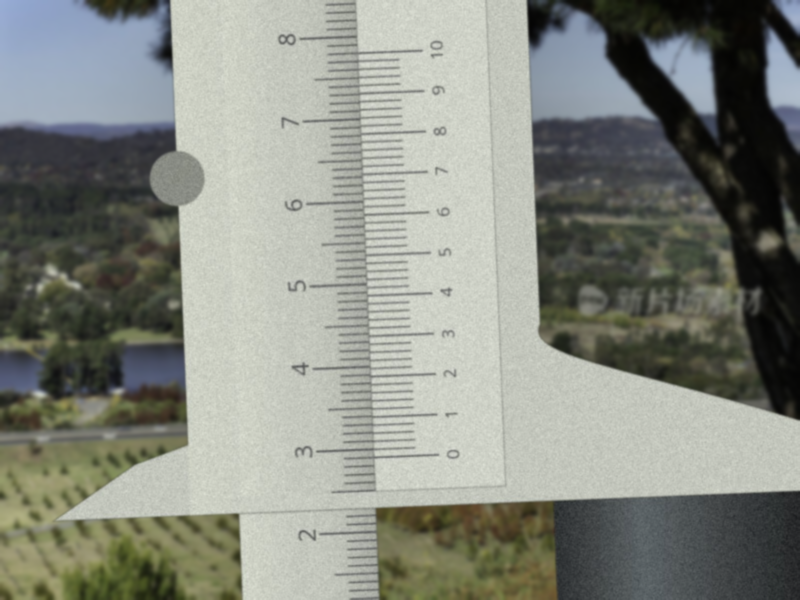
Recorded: **29.0** mm
